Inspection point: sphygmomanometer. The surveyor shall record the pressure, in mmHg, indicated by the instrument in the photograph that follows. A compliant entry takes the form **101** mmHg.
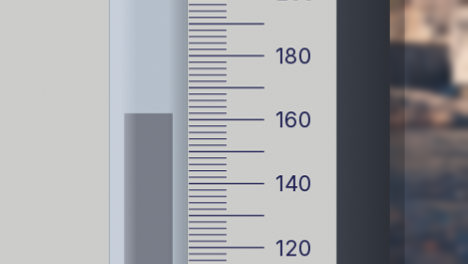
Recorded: **162** mmHg
